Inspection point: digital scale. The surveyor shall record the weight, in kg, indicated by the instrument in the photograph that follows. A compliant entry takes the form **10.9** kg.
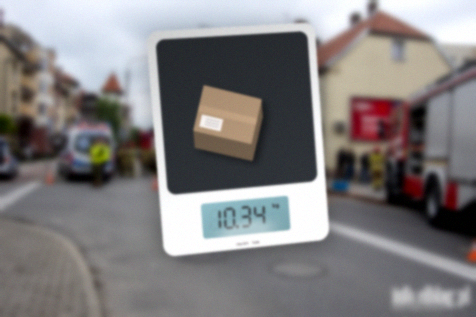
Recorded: **10.34** kg
